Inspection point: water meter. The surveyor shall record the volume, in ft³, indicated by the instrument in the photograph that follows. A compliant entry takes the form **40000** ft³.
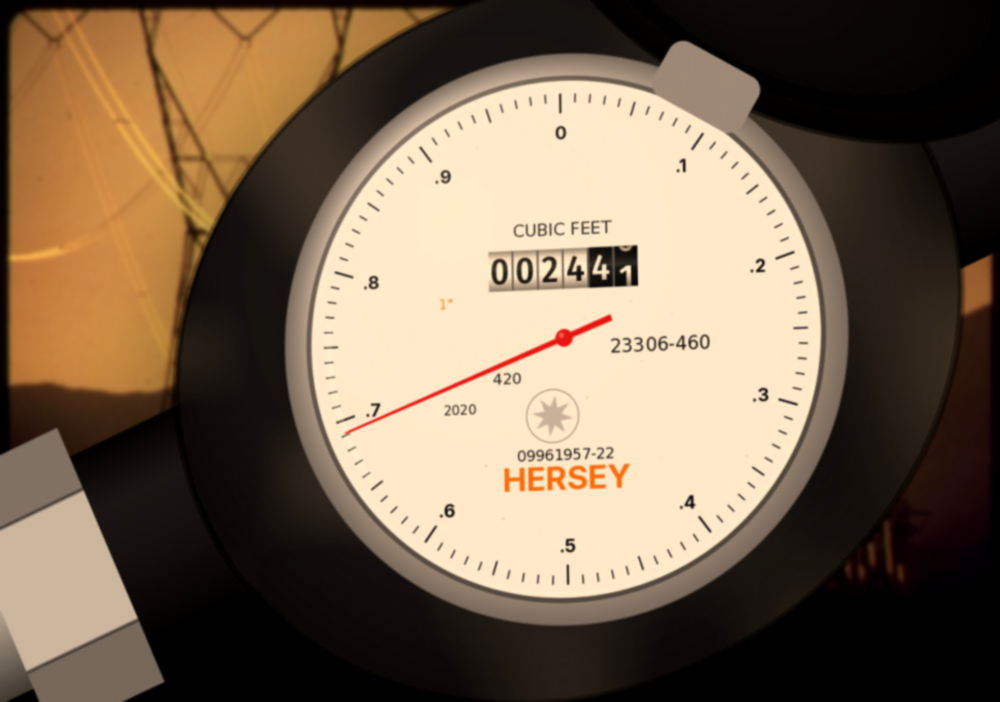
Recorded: **2440.69** ft³
